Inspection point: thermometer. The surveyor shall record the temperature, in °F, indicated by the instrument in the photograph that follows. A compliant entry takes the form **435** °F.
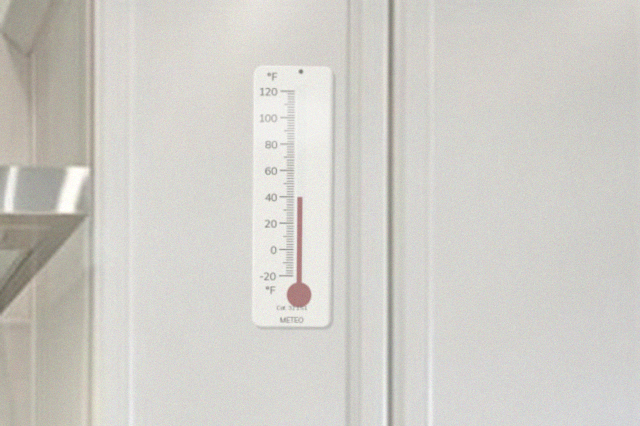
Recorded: **40** °F
